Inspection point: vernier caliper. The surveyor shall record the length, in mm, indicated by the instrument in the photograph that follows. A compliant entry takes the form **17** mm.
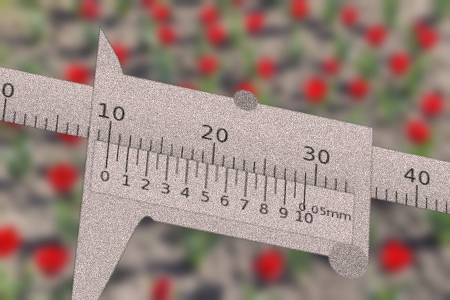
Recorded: **10.0** mm
